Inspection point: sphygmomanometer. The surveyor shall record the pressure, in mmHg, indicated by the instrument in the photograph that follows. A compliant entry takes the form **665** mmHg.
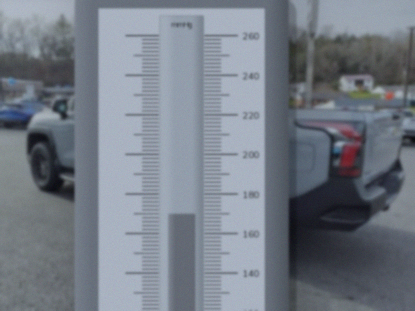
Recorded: **170** mmHg
